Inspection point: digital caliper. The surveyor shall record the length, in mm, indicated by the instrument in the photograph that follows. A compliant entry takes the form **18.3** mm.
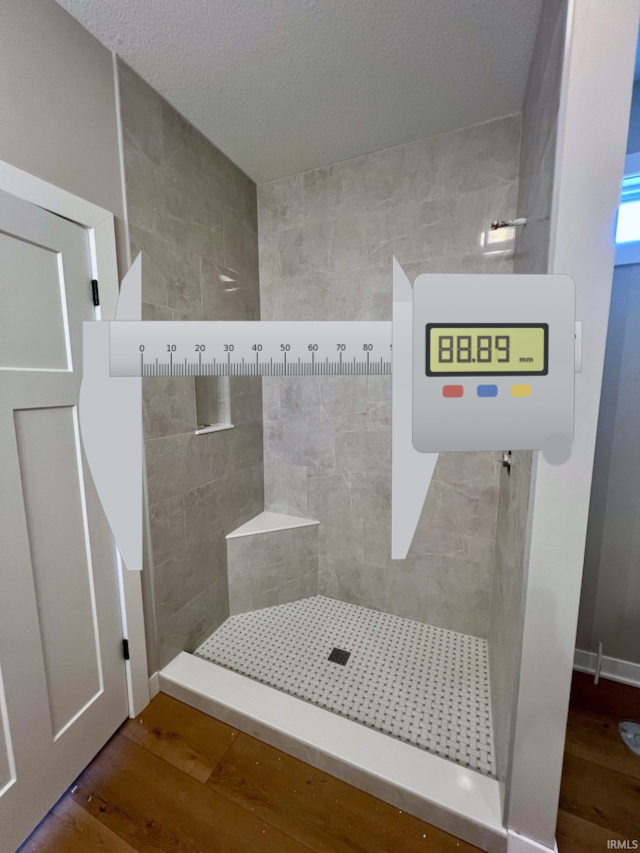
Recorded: **88.89** mm
